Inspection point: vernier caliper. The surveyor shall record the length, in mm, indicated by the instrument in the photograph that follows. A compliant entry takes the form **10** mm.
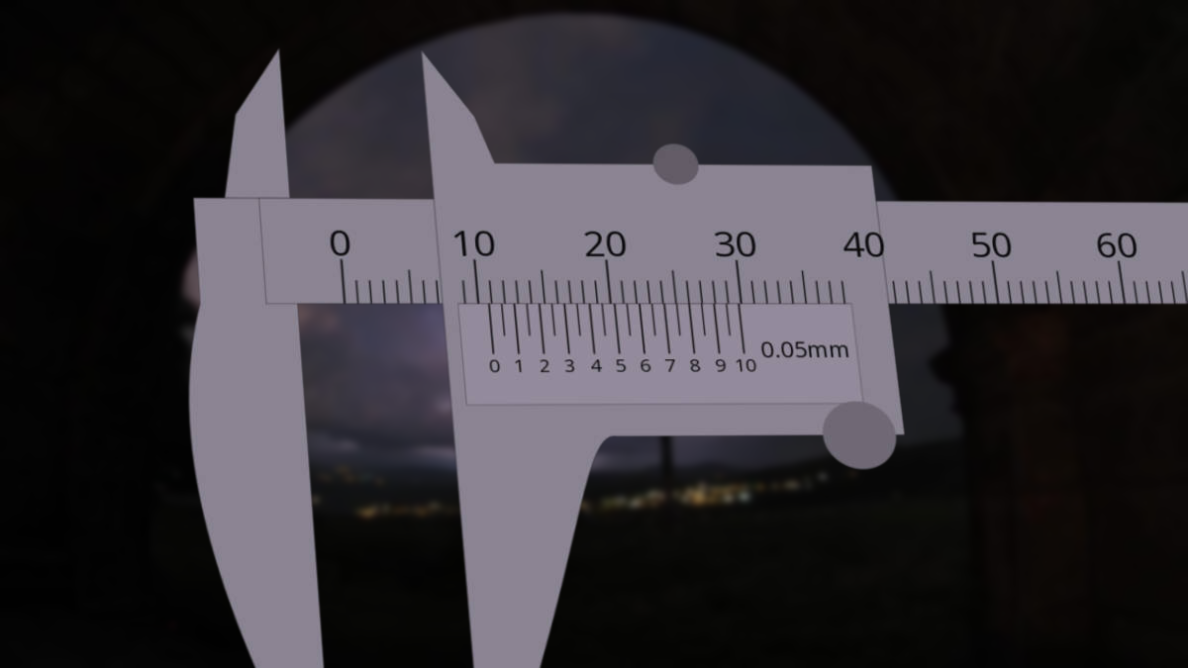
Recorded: **10.8** mm
